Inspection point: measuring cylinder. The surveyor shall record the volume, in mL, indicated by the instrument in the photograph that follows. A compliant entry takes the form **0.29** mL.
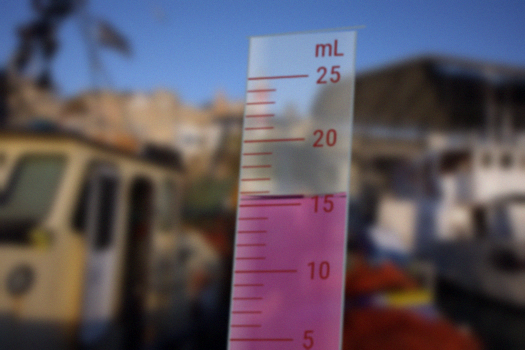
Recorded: **15.5** mL
